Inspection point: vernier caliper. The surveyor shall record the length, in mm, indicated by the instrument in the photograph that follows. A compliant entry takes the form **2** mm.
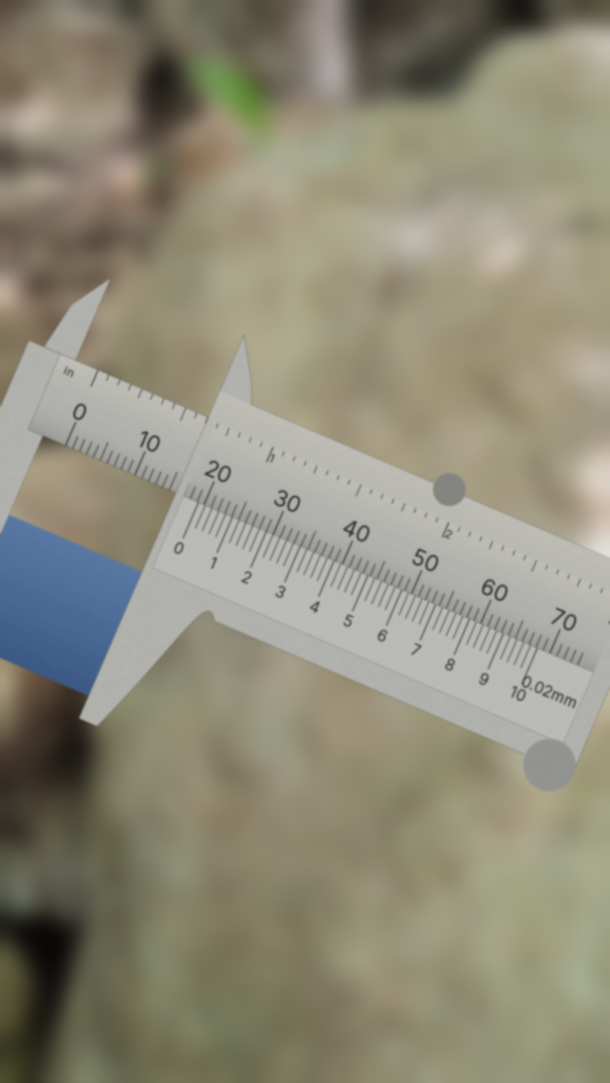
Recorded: **19.2** mm
